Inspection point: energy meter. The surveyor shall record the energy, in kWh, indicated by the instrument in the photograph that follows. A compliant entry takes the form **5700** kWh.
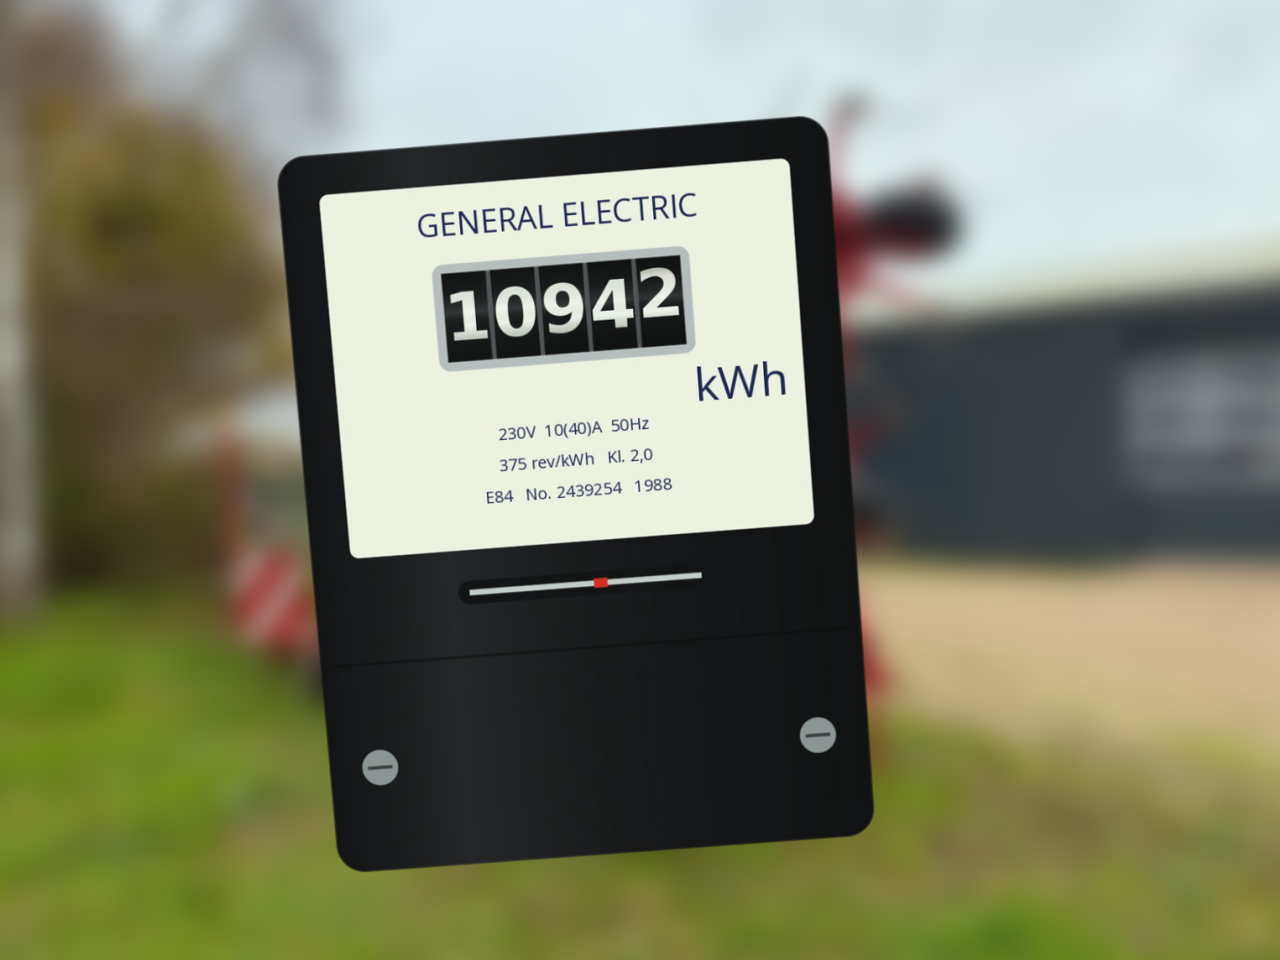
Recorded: **10942** kWh
